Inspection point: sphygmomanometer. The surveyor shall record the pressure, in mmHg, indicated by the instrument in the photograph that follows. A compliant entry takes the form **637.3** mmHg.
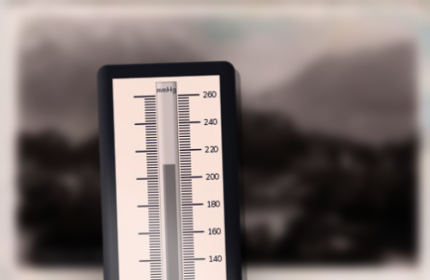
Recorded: **210** mmHg
